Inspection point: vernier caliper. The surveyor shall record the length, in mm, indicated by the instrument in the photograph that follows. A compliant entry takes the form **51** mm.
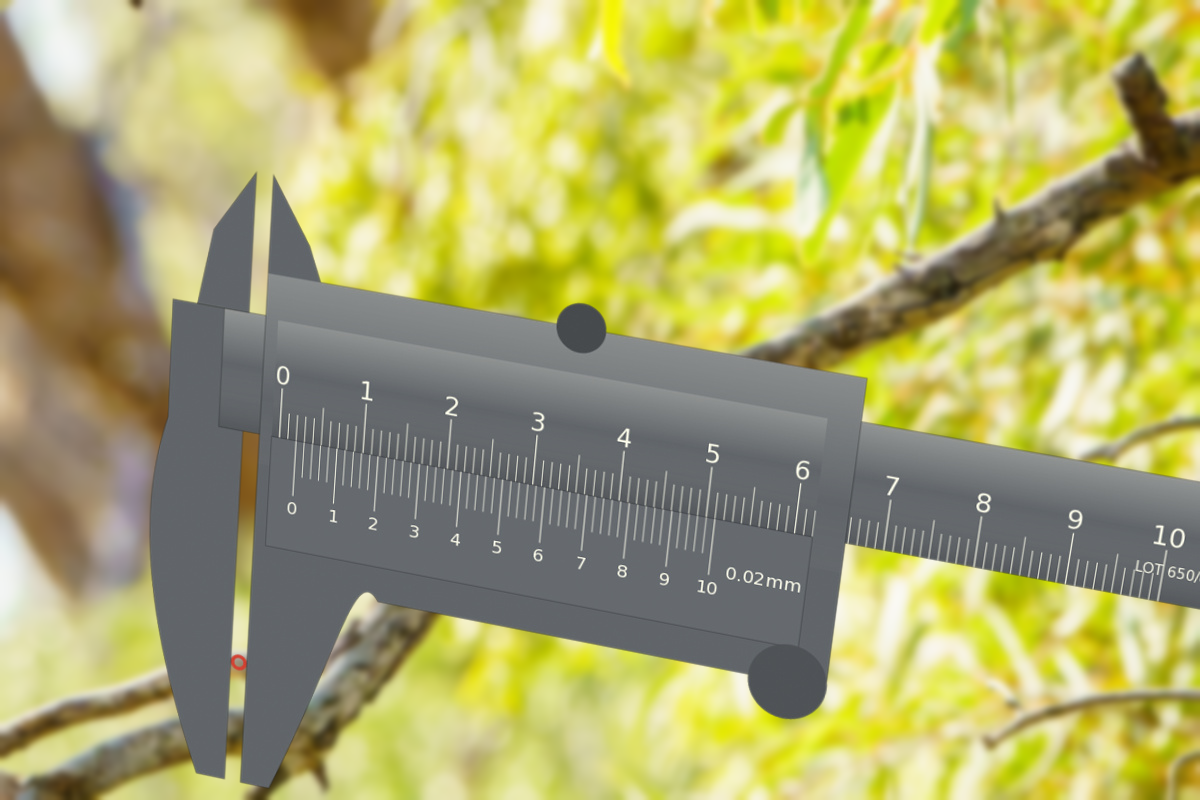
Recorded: **2.0** mm
